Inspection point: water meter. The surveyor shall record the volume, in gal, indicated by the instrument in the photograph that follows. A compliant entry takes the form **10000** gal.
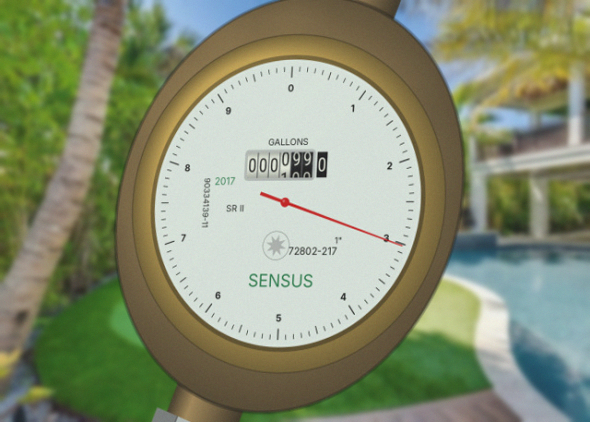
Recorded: **993.0** gal
